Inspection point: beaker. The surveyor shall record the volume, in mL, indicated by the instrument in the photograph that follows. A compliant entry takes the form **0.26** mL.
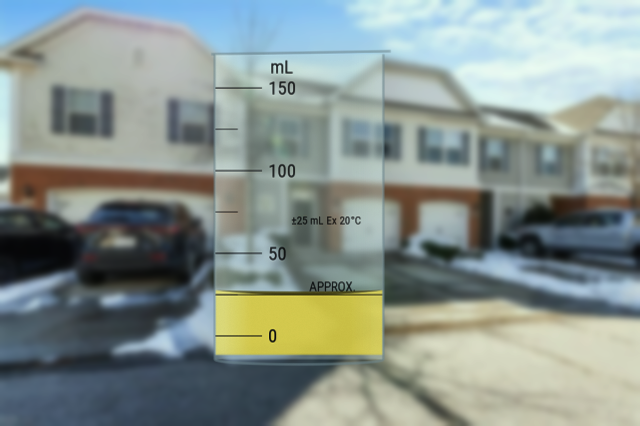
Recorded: **25** mL
